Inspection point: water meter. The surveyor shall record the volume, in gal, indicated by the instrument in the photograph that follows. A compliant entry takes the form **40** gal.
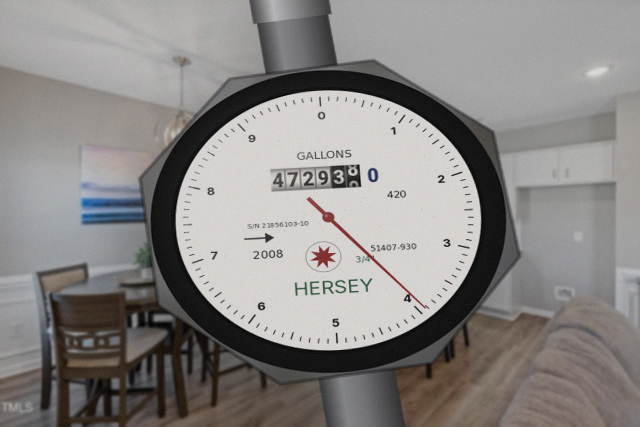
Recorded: **4729383.9** gal
